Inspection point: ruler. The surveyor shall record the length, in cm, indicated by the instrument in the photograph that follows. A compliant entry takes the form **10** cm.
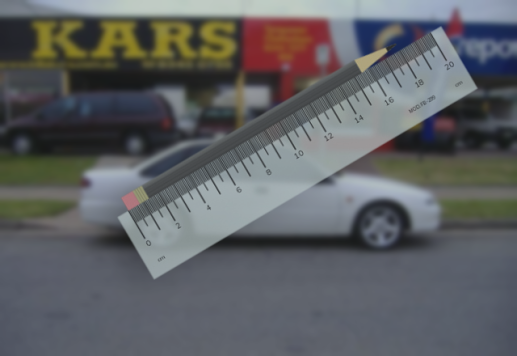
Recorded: **18** cm
